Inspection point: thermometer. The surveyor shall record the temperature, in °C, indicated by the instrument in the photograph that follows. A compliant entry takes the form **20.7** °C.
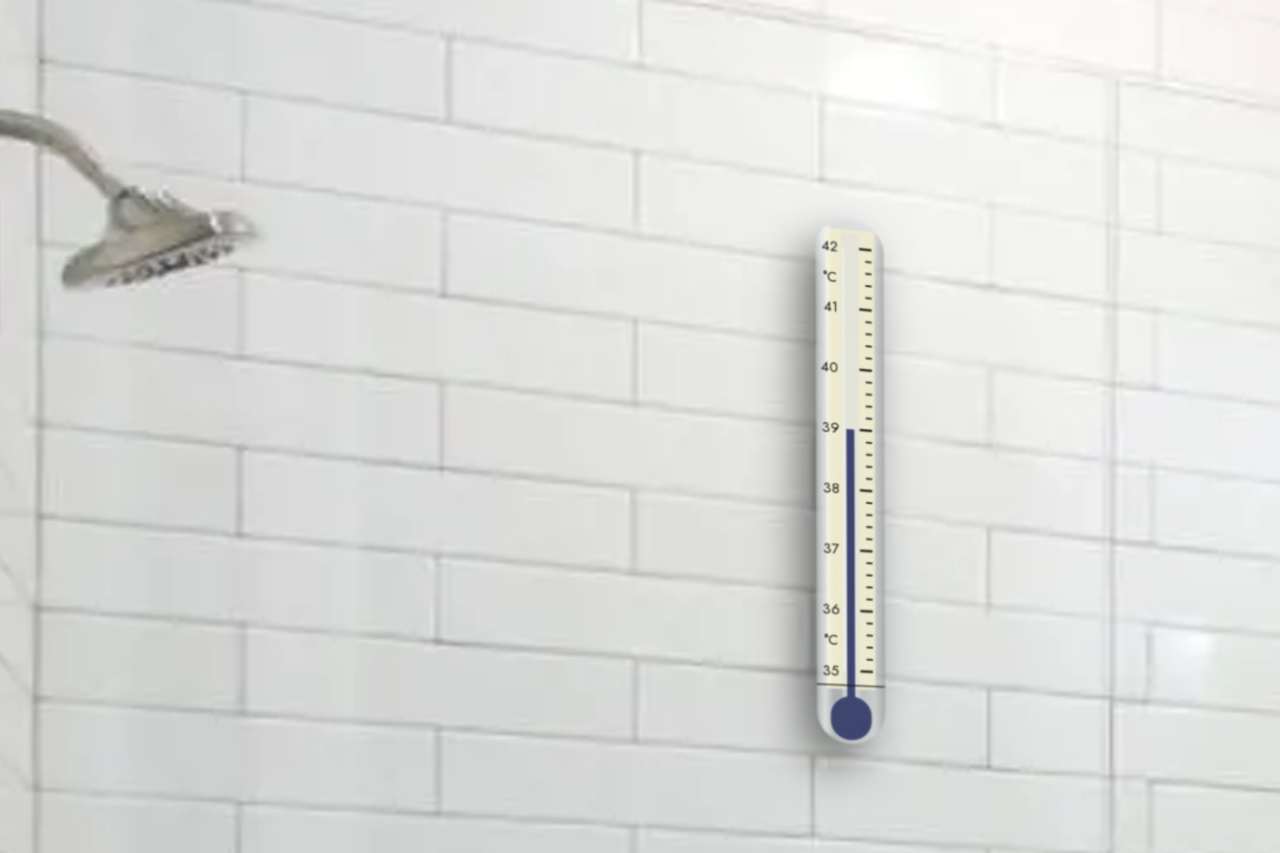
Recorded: **39** °C
